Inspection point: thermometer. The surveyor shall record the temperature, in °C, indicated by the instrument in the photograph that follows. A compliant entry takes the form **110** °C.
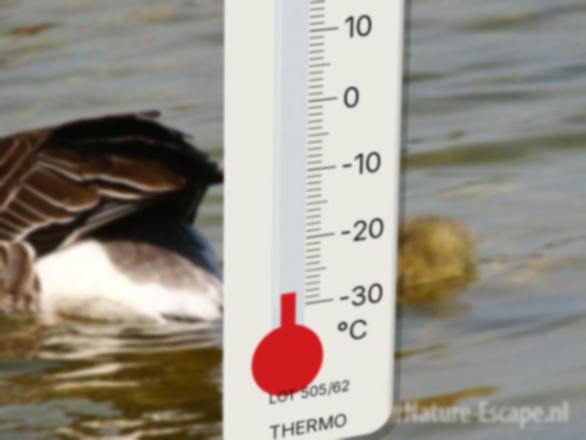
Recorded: **-28** °C
